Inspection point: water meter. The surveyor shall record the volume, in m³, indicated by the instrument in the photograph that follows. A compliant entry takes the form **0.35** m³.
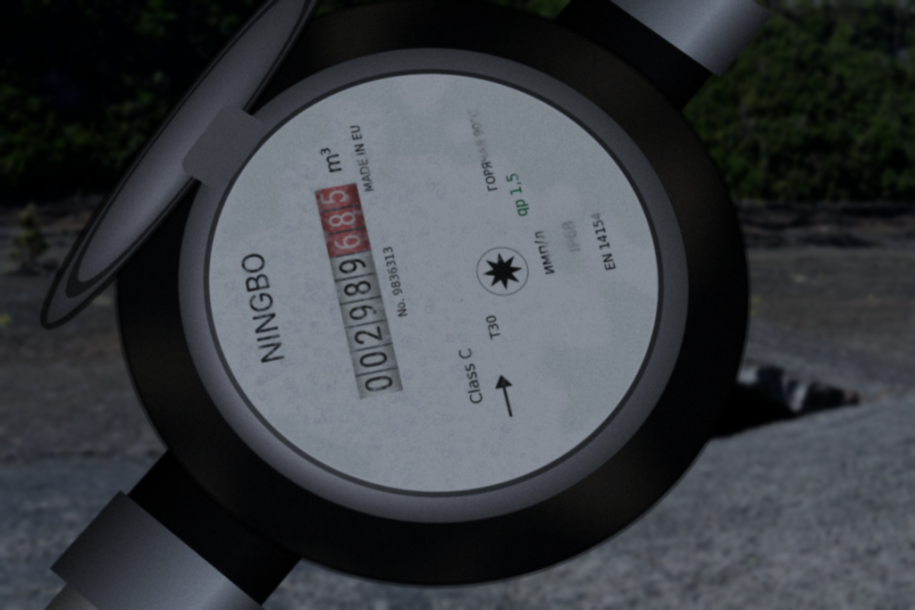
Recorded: **2989.685** m³
